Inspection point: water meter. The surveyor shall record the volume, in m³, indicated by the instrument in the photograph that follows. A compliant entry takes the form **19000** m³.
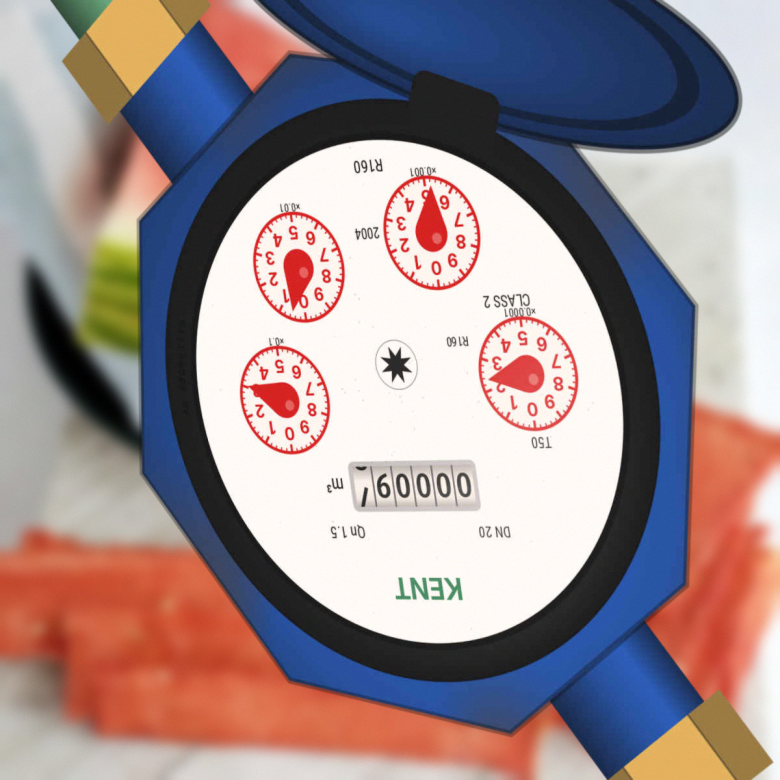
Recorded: **97.3052** m³
